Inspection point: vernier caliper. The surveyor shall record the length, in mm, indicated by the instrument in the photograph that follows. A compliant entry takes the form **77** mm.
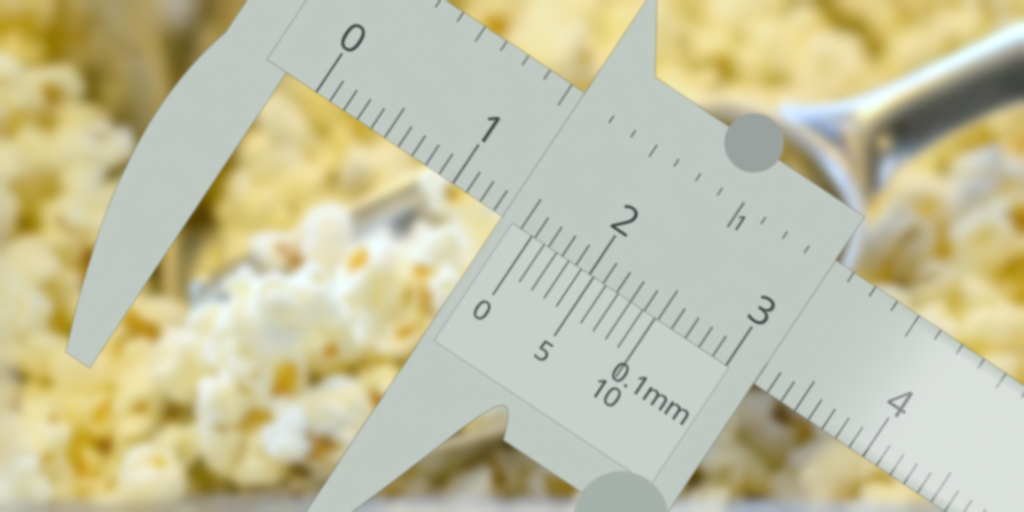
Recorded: **15.8** mm
